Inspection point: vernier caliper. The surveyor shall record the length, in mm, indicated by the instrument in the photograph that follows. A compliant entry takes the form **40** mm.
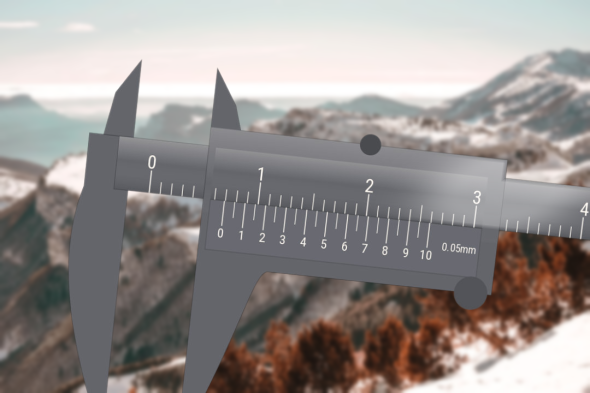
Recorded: **6.9** mm
